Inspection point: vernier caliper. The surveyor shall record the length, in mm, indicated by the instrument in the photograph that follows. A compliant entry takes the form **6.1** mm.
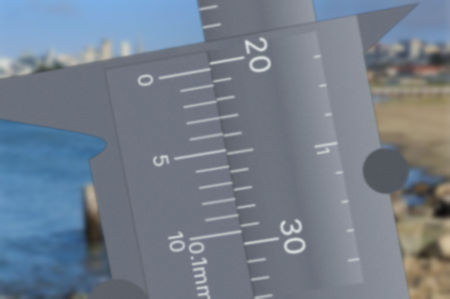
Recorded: **20.3** mm
